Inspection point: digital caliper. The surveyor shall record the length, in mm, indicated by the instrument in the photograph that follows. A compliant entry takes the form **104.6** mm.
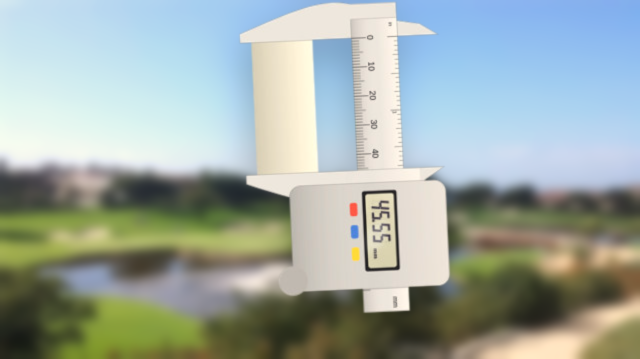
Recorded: **45.55** mm
